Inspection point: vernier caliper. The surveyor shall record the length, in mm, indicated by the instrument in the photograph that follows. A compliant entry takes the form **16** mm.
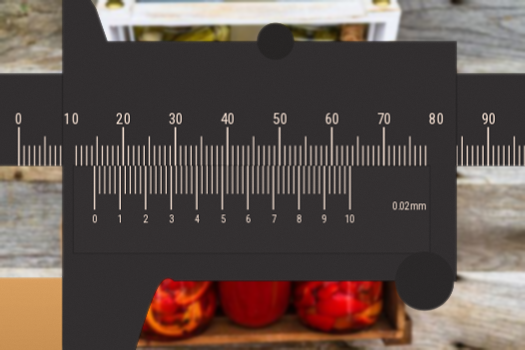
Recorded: **14.5** mm
